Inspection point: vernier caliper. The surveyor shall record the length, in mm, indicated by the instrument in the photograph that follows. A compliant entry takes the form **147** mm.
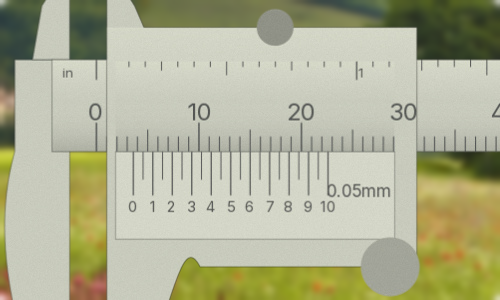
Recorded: **3.6** mm
